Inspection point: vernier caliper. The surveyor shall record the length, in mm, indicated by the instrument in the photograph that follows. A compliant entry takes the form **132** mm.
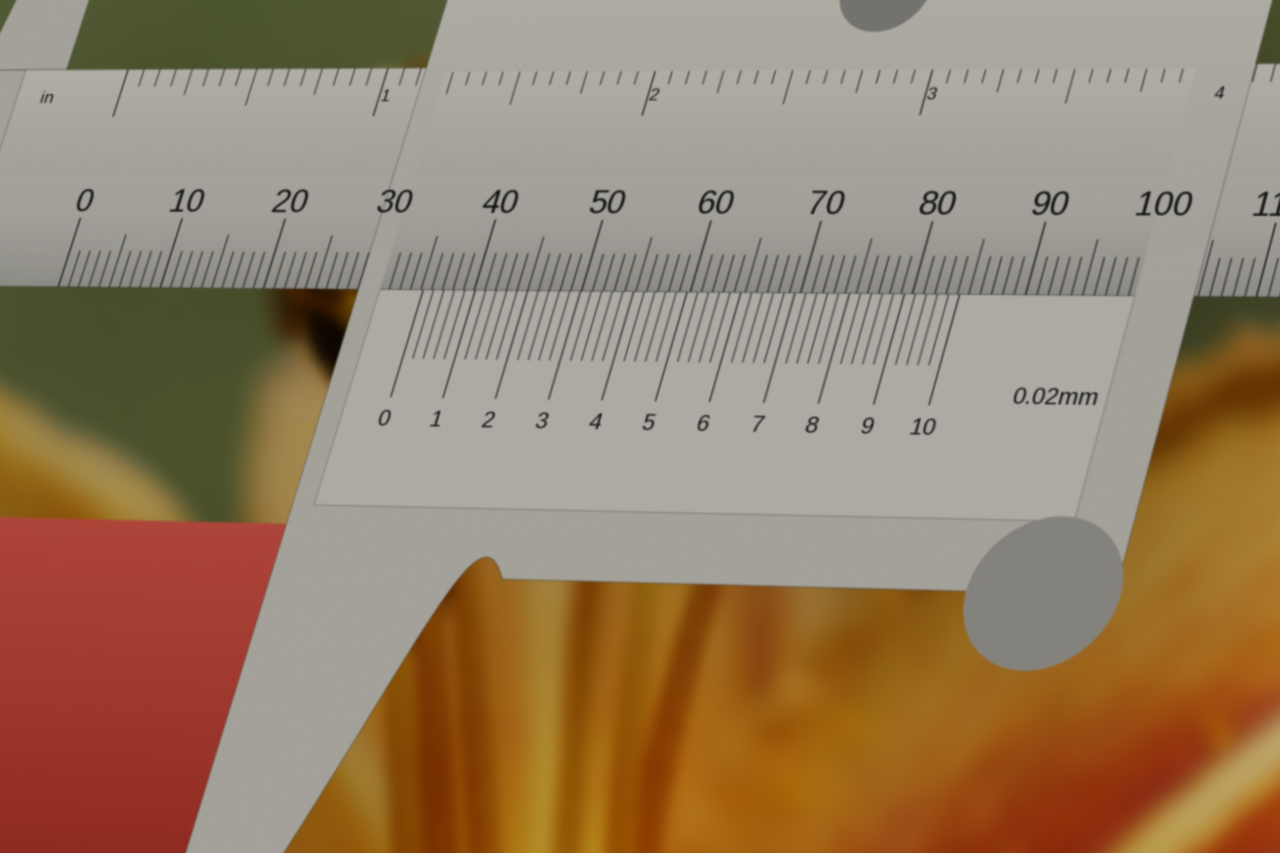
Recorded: **35.2** mm
